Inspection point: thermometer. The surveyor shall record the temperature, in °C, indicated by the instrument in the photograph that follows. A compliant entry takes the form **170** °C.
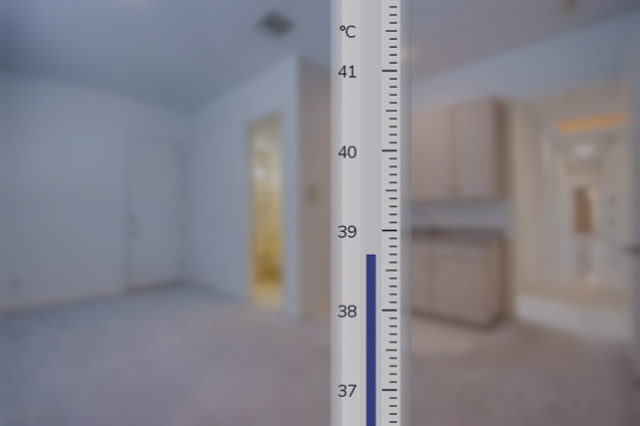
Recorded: **38.7** °C
